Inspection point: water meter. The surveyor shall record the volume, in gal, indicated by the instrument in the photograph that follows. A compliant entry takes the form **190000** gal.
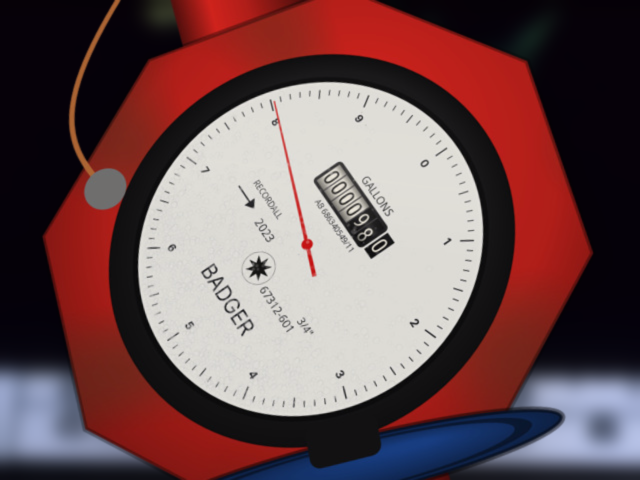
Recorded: **978.0** gal
